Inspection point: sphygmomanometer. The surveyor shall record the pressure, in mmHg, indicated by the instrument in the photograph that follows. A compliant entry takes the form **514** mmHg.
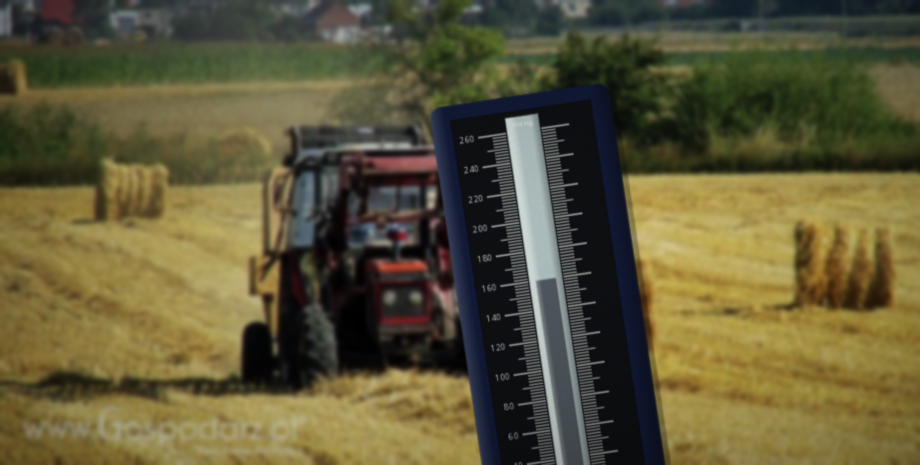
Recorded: **160** mmHg
